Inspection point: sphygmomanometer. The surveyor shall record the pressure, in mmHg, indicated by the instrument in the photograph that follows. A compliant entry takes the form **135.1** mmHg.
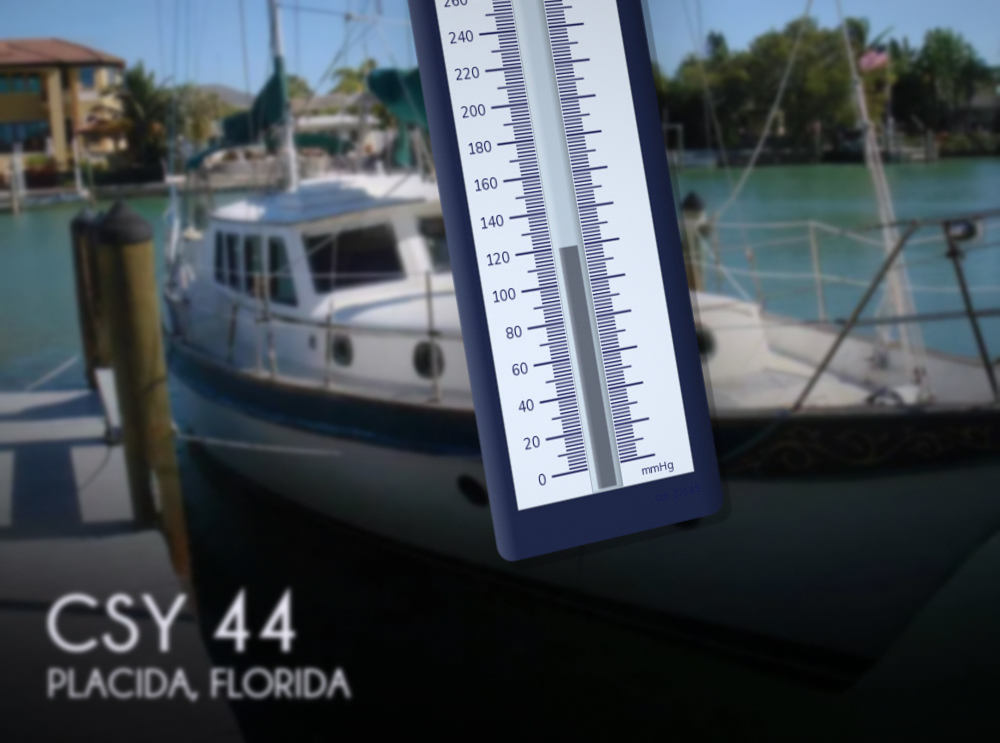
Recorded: **120** mmHg
